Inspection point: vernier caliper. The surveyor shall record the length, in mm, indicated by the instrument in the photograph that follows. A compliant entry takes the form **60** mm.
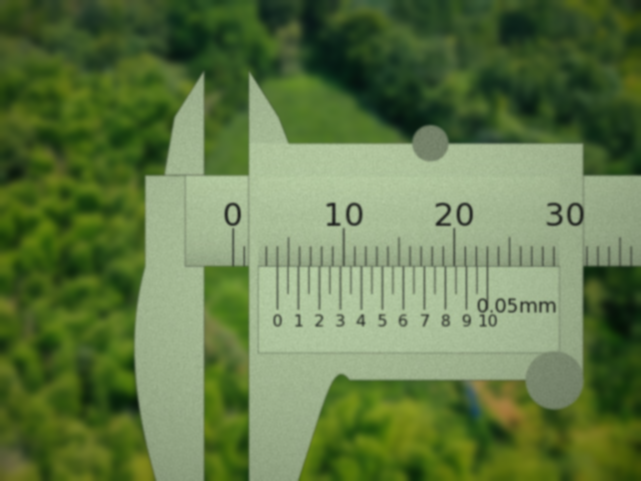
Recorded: **4.0** mm
